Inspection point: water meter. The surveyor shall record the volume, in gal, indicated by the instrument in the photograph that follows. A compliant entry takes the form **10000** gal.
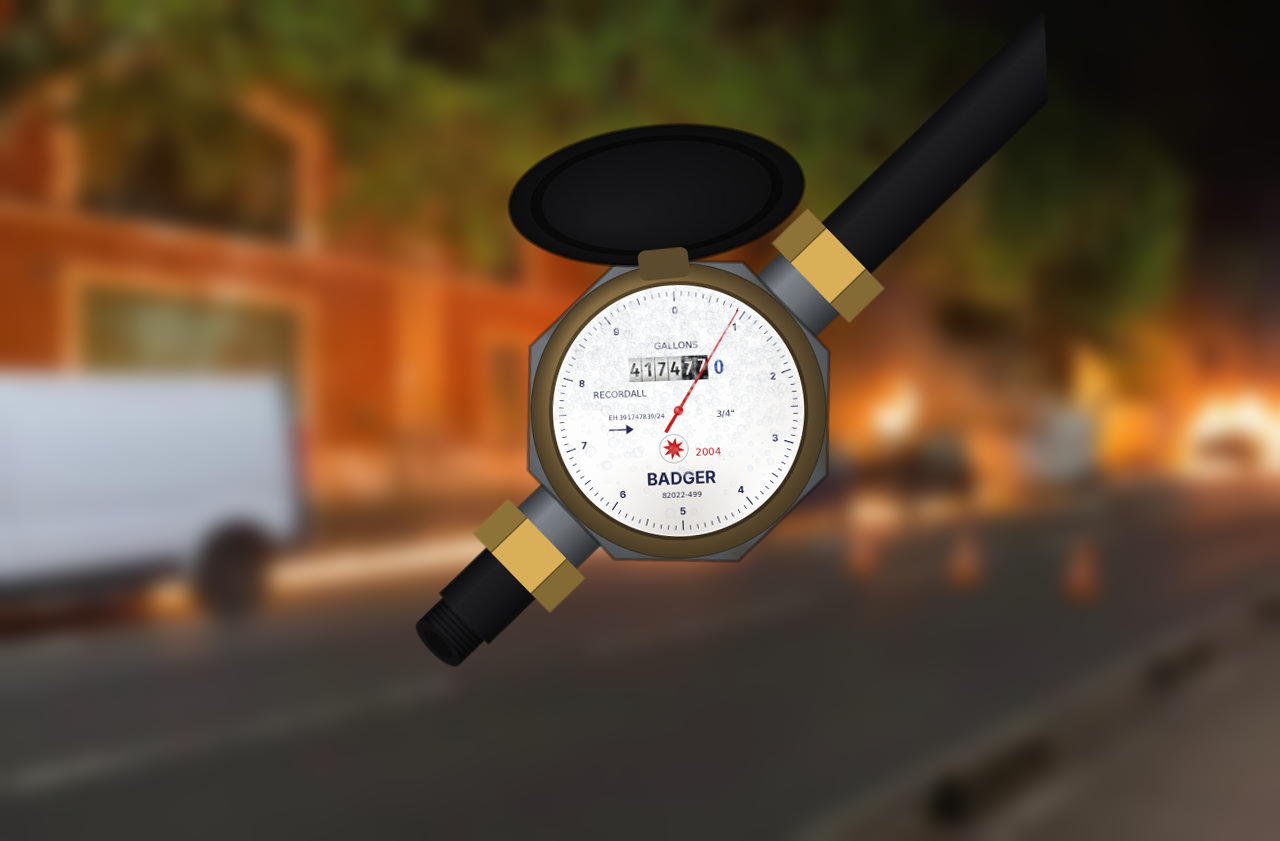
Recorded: **4174770.9** gal
